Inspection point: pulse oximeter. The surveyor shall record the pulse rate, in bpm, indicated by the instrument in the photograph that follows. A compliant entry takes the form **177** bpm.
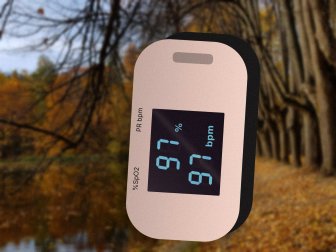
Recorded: **97** bpm
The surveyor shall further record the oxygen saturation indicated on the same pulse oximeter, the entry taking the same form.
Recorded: **97** %
